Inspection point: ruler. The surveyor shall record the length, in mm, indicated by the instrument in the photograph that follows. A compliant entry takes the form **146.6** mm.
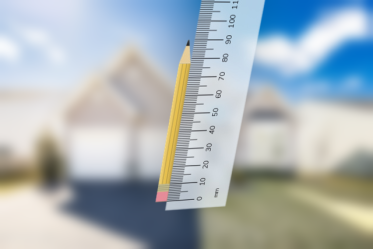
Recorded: **90** mm
